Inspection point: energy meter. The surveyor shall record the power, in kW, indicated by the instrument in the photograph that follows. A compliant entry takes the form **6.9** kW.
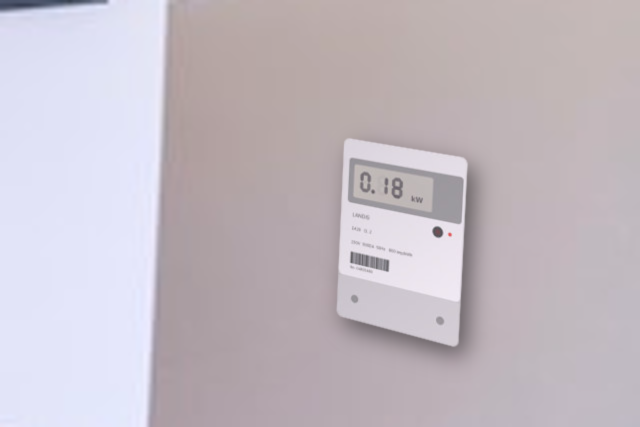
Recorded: **0.18** kW
